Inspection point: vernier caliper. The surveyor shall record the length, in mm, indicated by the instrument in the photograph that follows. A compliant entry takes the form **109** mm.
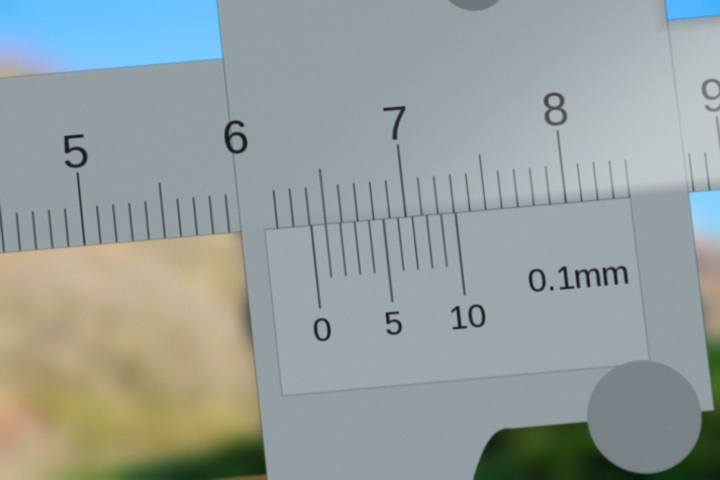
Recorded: **64.1** mm
